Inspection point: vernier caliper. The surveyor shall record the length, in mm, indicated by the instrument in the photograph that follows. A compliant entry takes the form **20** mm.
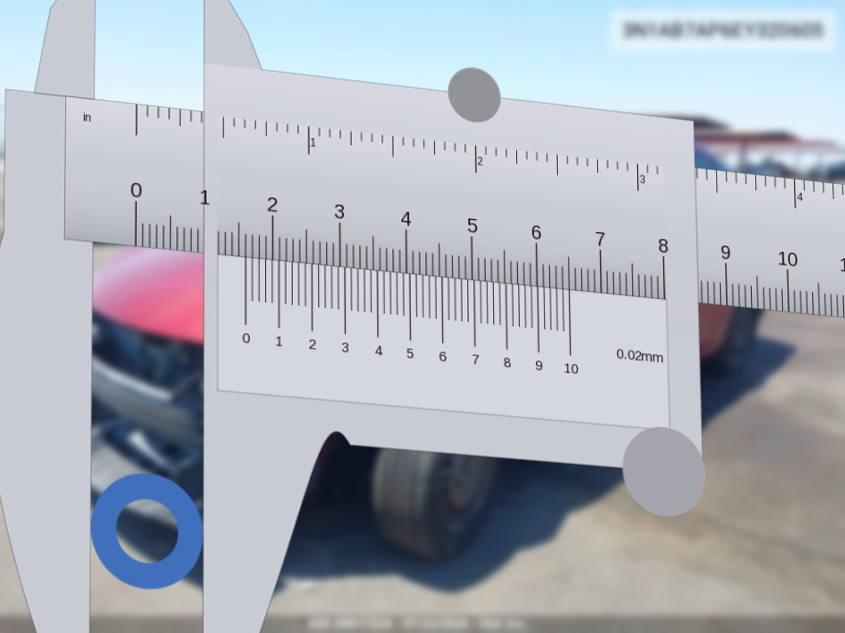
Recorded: **16.0** mm
